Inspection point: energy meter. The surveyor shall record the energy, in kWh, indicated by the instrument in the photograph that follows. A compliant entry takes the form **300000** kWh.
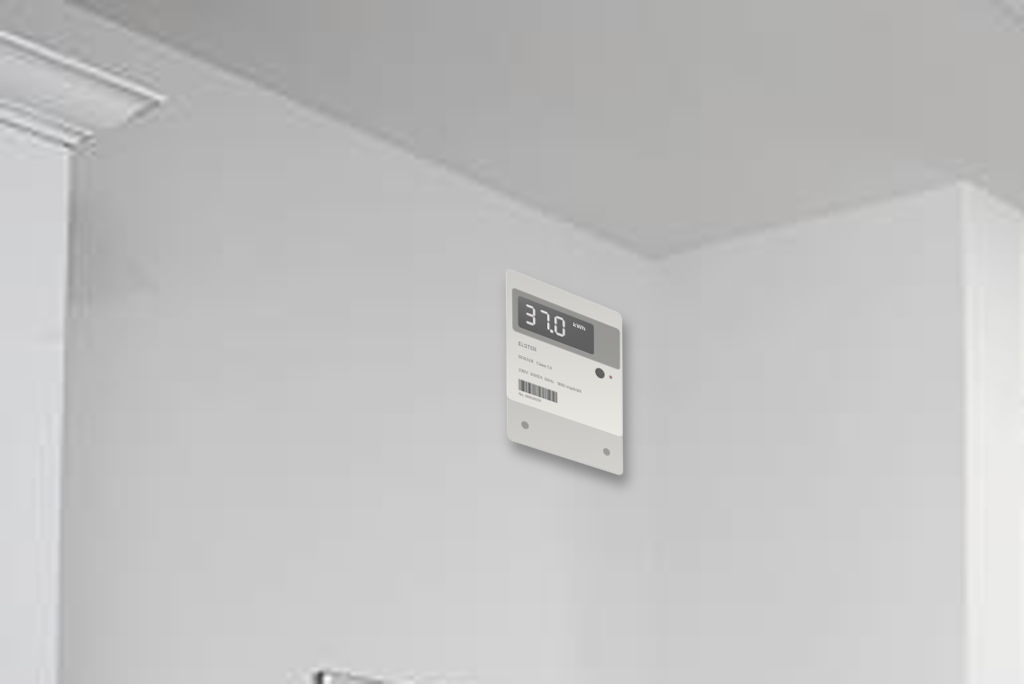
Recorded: **37.0** kWh
